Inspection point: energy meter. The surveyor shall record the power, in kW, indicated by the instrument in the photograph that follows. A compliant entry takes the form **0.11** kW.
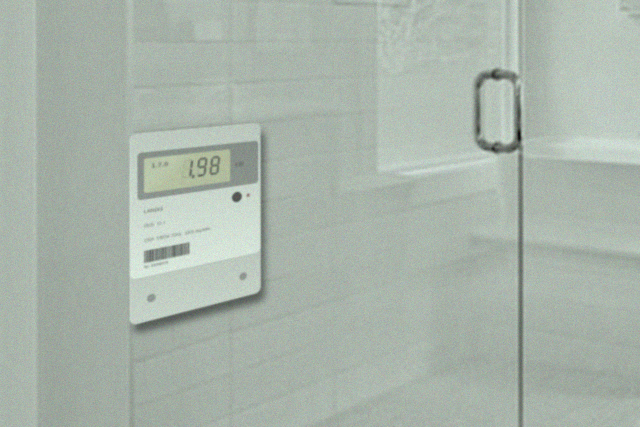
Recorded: **1.98** kW
